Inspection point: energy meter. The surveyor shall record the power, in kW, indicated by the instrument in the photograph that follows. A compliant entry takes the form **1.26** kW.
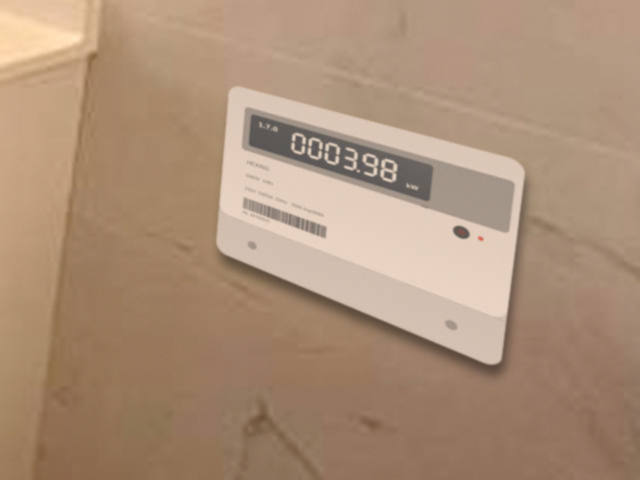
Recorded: **3.98** kW
